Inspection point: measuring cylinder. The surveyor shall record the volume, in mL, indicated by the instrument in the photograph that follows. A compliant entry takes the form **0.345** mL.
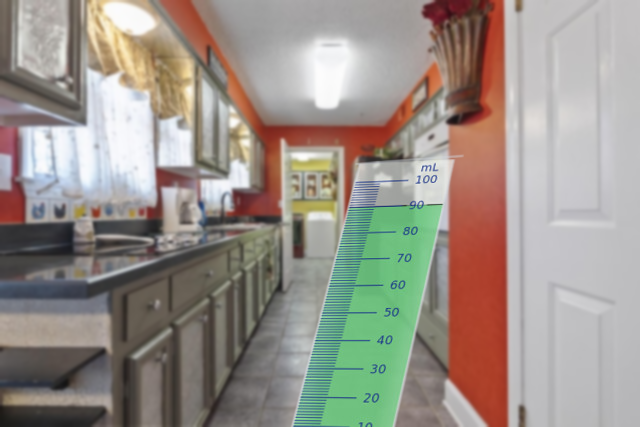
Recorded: **90** mL
